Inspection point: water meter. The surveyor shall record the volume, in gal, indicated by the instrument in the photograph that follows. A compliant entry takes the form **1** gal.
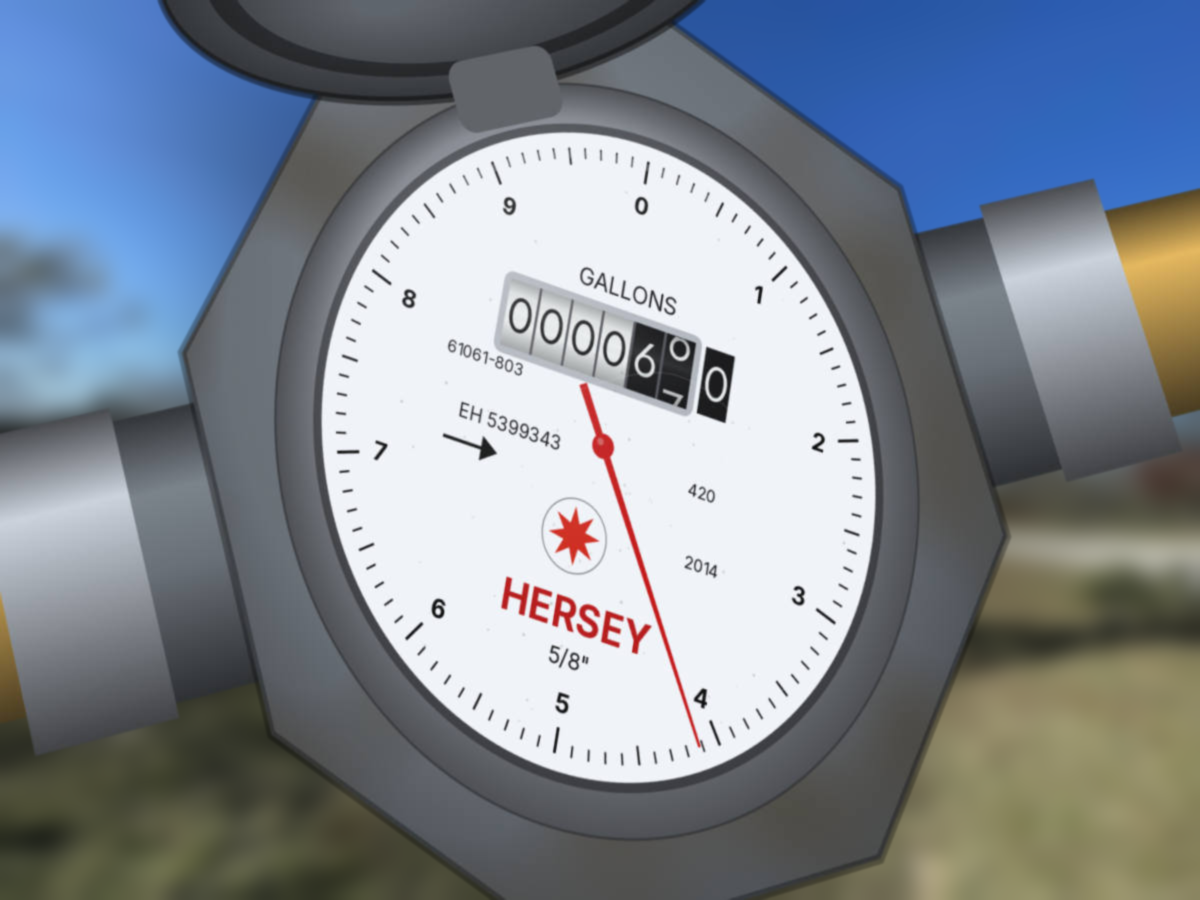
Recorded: **664.1** gal
